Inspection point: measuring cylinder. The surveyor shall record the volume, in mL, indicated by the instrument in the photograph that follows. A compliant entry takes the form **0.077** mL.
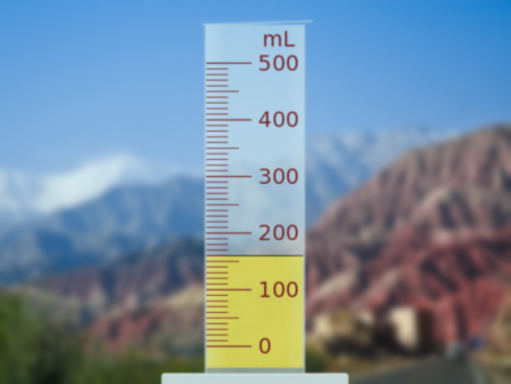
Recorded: **160** mL
